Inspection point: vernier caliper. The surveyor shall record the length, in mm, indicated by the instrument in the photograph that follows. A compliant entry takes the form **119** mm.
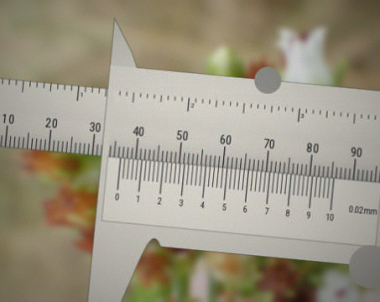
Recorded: **36.5** mm
